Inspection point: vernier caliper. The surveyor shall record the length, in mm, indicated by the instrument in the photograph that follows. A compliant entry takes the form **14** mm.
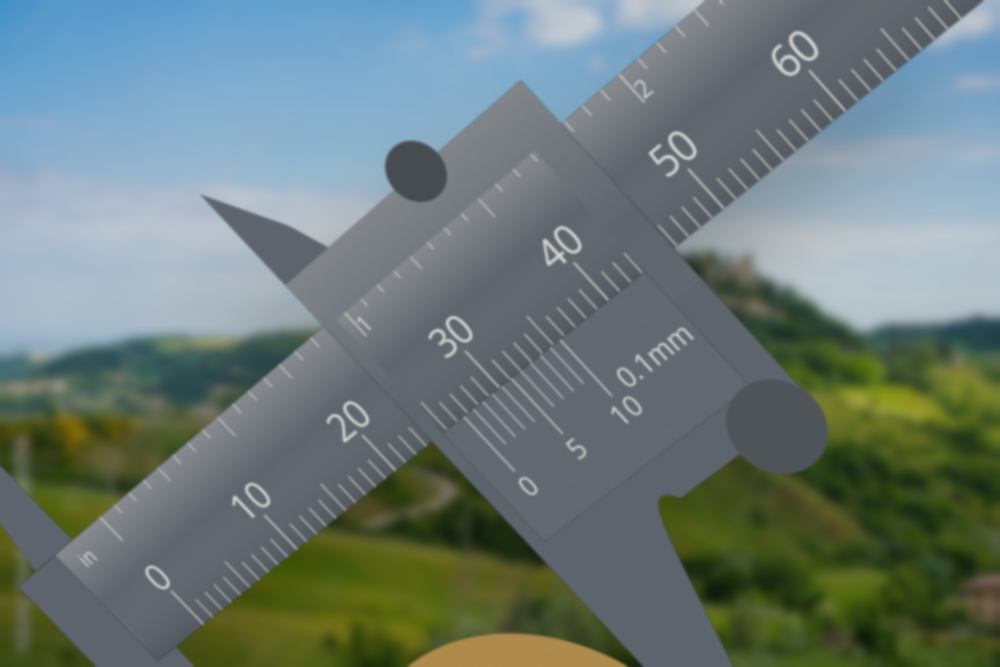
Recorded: **26.6** mm
